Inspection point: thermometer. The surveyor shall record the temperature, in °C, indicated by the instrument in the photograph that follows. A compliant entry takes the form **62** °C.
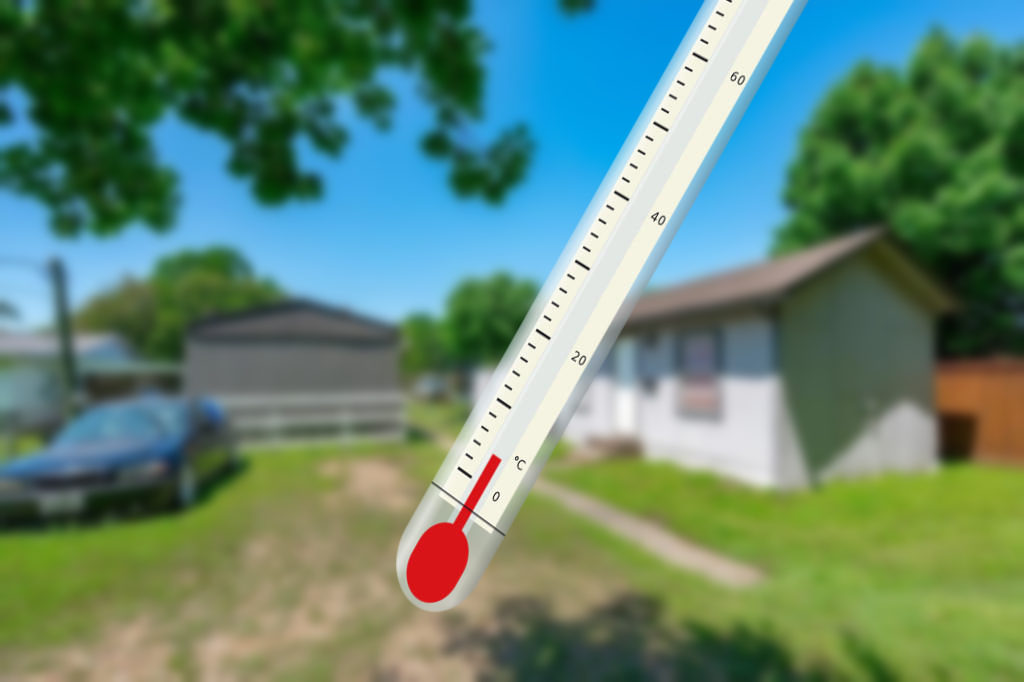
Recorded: **4** °C
